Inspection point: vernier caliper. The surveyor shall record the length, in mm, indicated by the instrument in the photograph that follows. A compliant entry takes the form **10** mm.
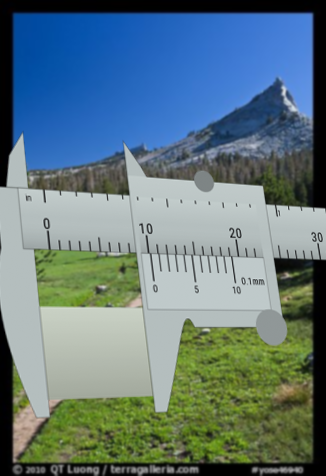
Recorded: **10.2** mm
